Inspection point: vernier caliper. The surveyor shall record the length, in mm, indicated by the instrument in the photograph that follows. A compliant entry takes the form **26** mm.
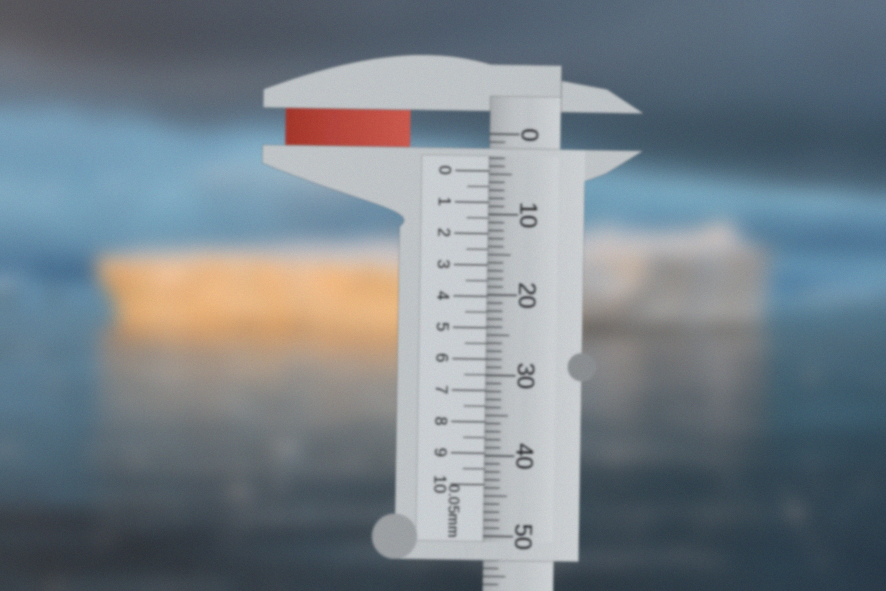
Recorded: **4.6** mm
